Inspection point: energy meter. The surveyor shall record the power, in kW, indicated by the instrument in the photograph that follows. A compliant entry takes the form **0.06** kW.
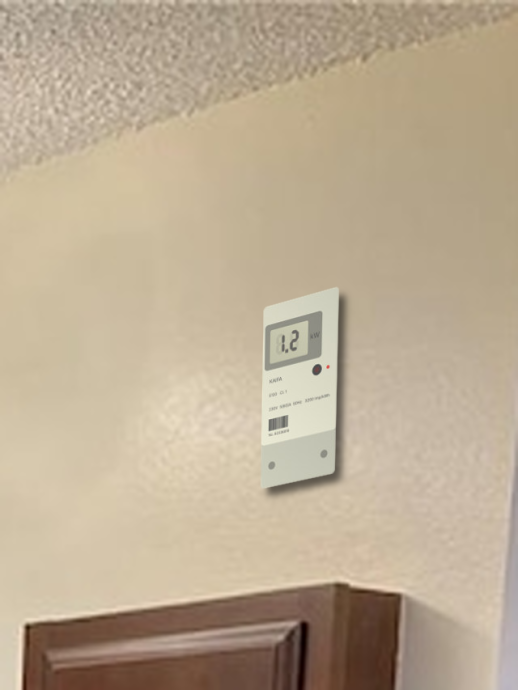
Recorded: **1.2** kW
